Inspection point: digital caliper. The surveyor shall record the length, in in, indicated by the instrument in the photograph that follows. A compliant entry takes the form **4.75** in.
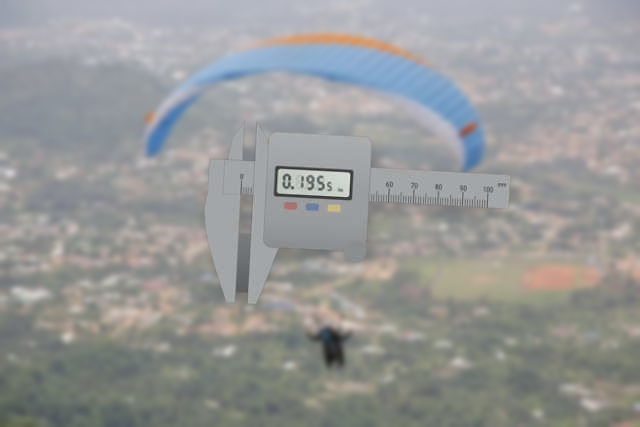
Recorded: **0.1955** in
